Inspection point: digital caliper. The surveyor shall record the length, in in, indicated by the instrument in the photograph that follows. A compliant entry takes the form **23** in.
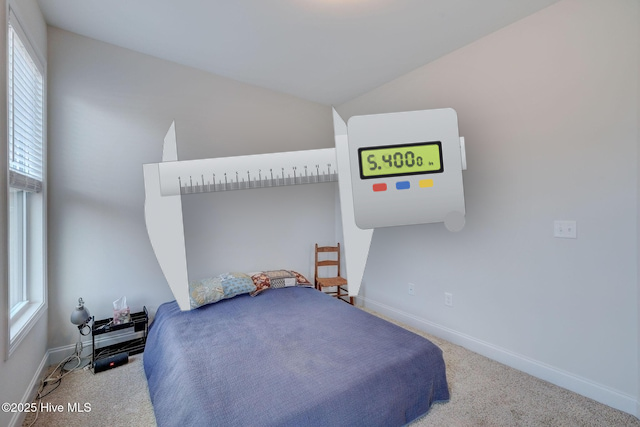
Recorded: **5.4000** in
